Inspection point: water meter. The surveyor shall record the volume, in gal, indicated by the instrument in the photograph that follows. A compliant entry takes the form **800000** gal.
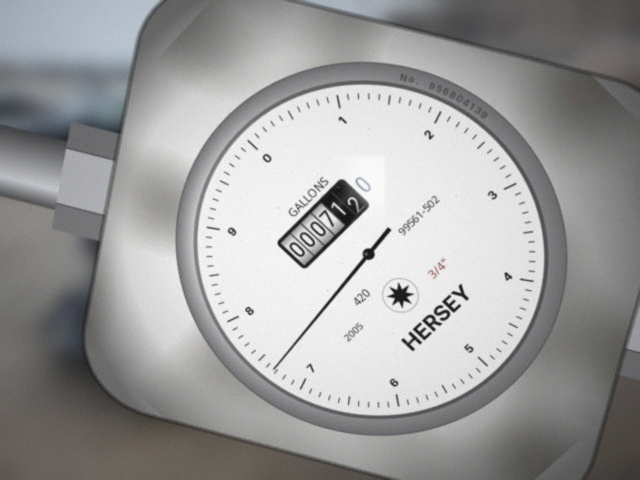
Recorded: **7117.3** gal
